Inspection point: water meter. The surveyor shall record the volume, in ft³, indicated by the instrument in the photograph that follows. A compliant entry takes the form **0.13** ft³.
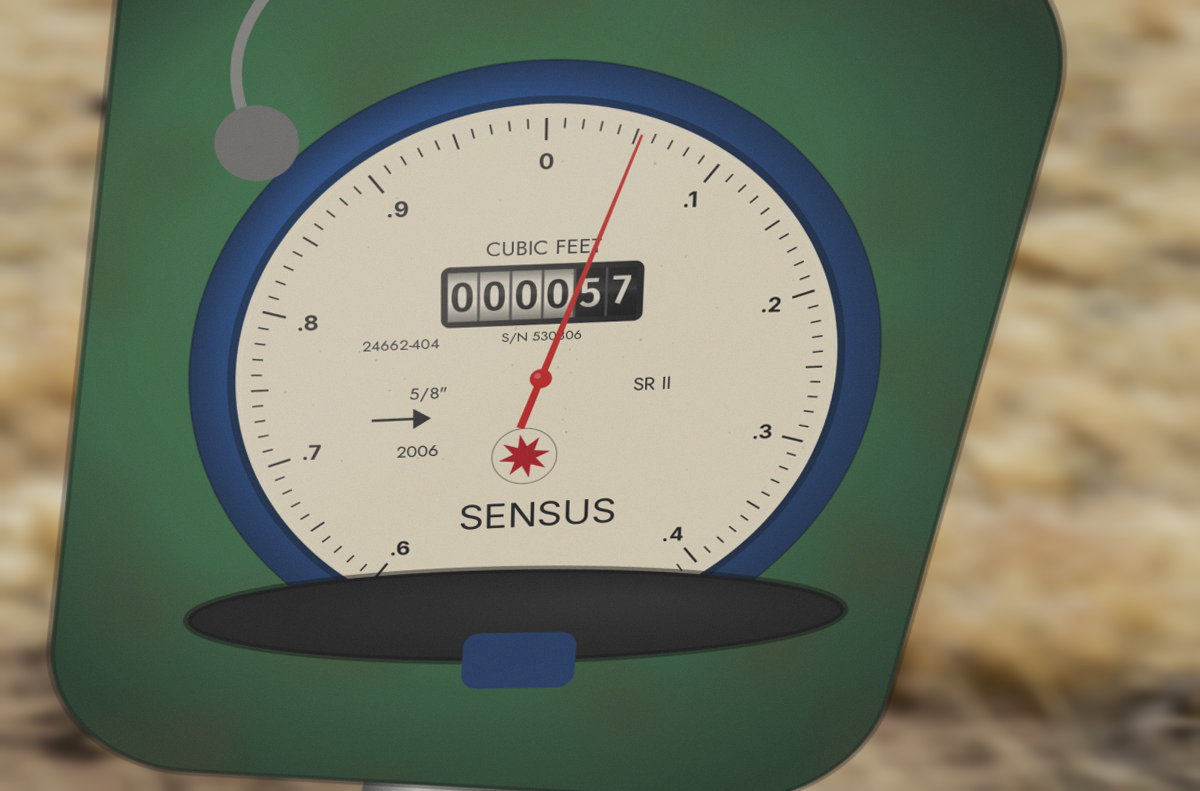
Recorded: **57.05** ft³
